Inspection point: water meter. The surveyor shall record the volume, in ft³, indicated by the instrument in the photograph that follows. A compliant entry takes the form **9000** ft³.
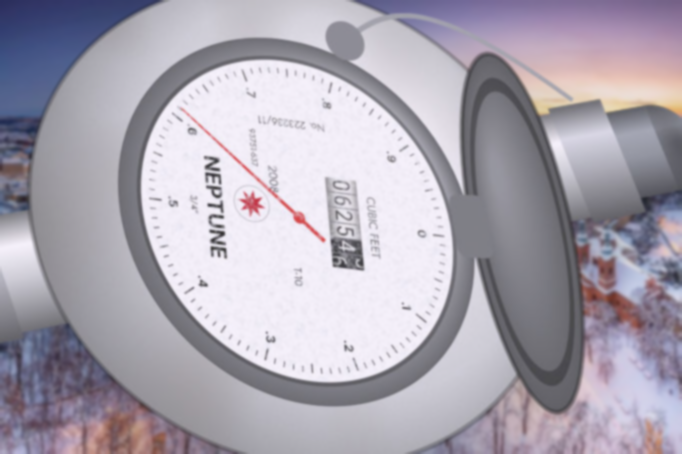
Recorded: **62545.61** ft³
